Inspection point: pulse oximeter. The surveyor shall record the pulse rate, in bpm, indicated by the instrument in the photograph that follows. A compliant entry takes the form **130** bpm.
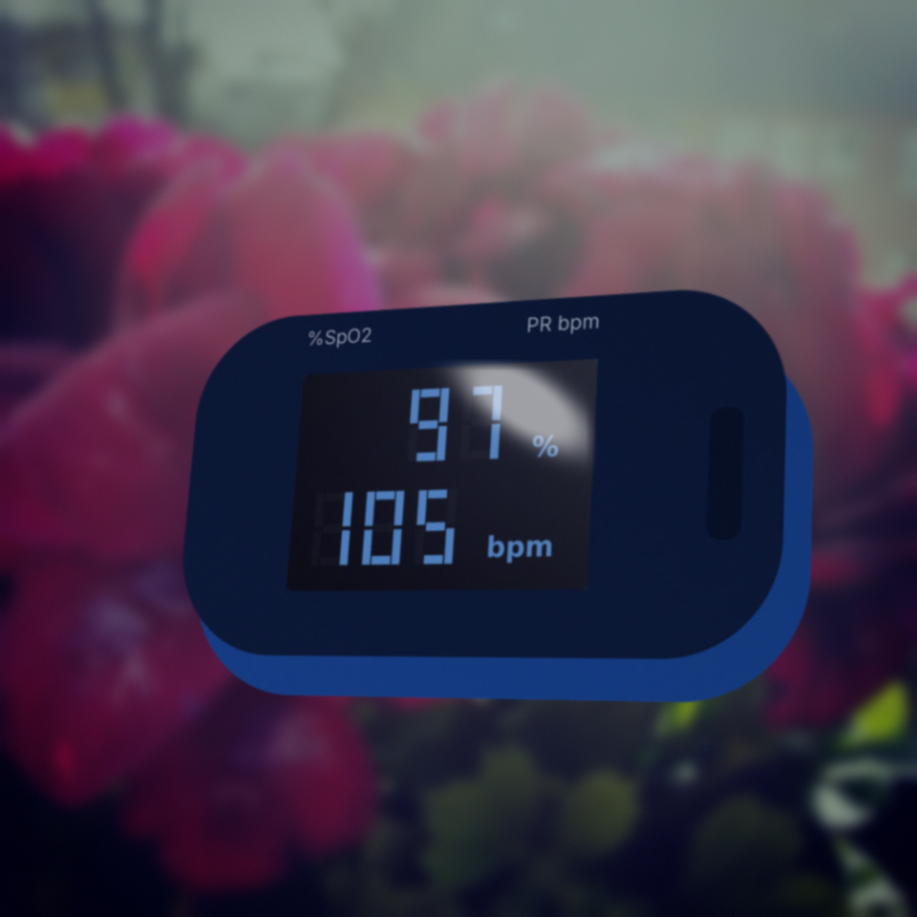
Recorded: **105** bpm
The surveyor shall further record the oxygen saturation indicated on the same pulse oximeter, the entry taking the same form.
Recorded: **97** %
